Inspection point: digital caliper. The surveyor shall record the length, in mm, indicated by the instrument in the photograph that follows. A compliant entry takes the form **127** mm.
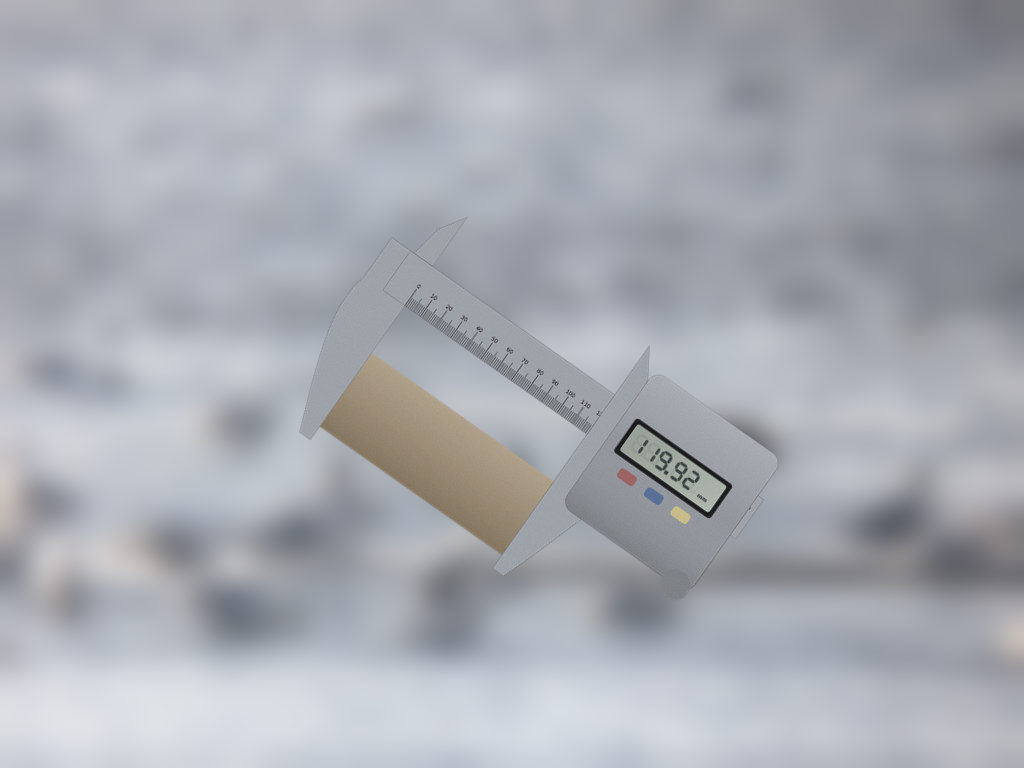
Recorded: **119.92** mm
